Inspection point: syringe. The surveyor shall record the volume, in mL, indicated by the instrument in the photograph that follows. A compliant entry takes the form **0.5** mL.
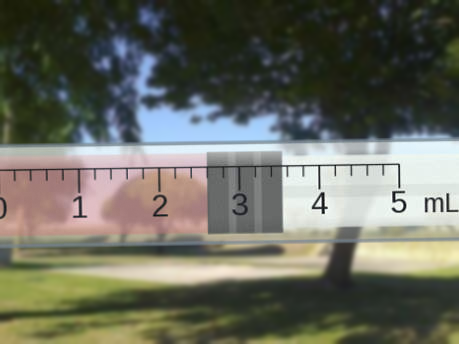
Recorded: **2.6** mL
